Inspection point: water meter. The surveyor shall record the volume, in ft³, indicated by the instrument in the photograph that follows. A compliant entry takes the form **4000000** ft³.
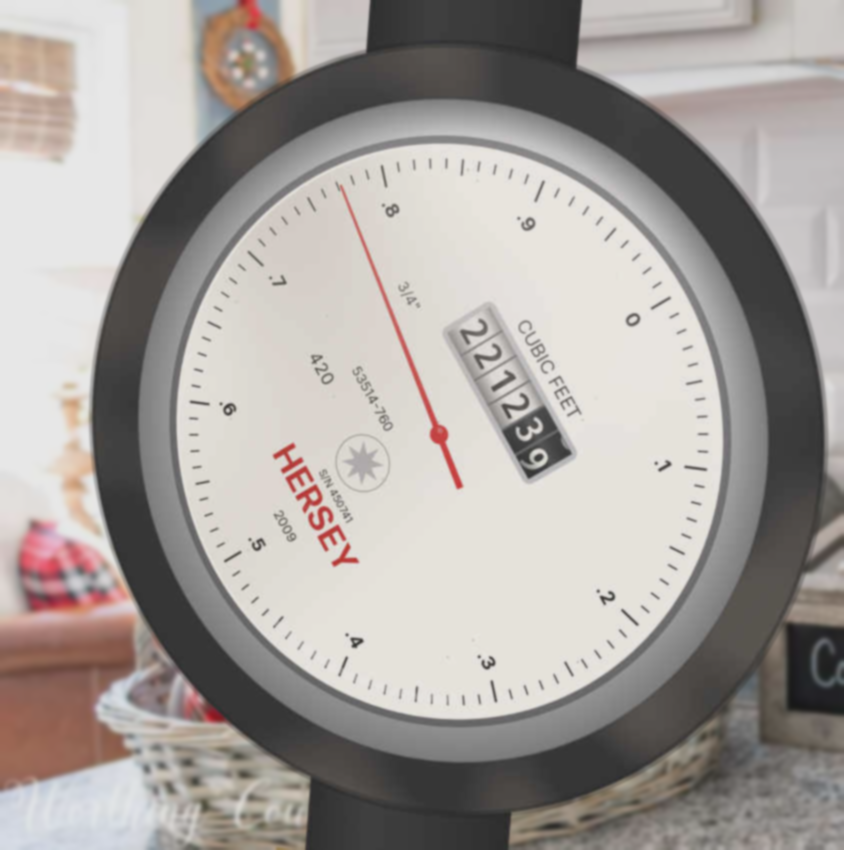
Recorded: **221238.77** ft³
